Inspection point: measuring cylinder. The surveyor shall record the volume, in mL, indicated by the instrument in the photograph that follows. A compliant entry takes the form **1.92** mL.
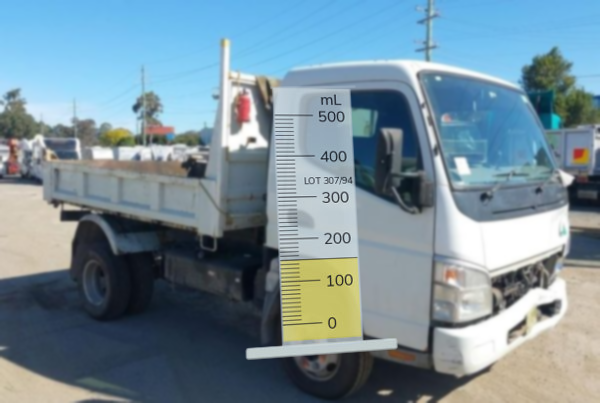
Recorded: **150** mL
